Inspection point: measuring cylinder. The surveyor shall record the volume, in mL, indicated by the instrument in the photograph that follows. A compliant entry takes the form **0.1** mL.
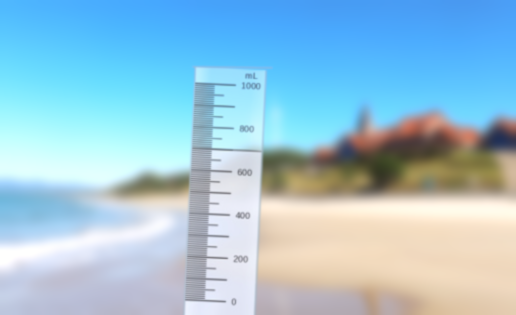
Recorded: **700** mL
